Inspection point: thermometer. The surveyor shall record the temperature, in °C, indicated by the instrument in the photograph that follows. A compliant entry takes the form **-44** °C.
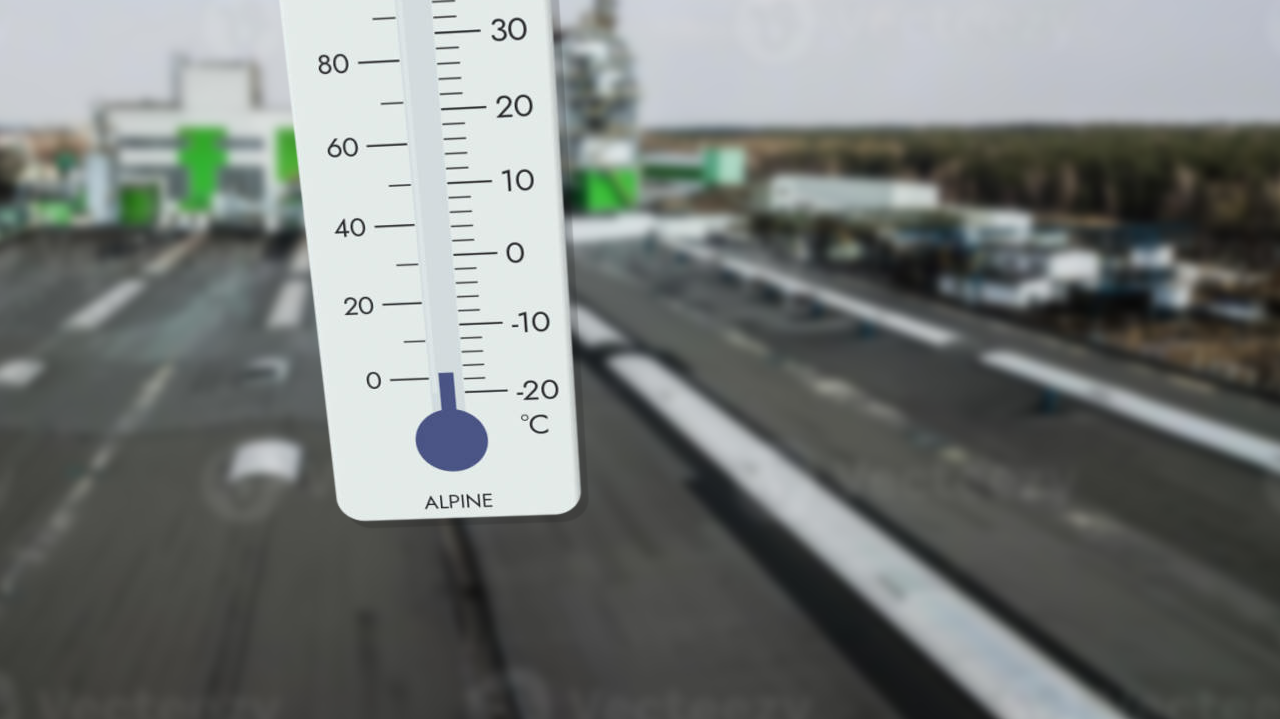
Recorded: **-17** °C
